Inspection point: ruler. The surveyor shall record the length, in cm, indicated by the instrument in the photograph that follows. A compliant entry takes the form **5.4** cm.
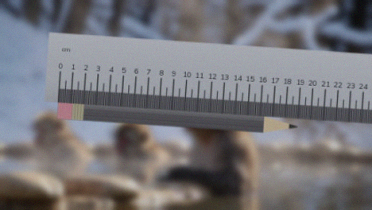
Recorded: **19** cm
